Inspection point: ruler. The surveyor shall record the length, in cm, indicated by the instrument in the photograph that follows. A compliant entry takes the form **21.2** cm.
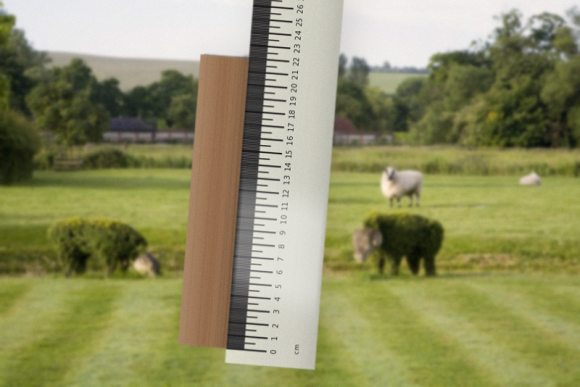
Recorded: **22** cm
